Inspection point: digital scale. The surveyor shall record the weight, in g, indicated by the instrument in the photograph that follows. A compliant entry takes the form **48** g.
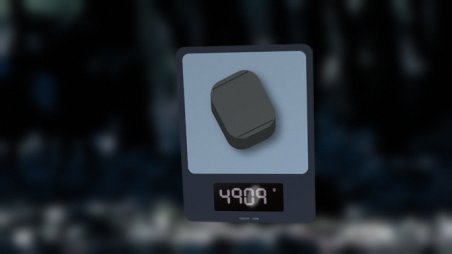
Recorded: **4909** g
